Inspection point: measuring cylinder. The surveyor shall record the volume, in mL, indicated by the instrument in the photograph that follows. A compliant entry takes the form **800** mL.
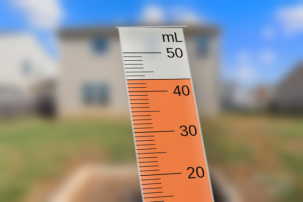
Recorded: **43** mL
